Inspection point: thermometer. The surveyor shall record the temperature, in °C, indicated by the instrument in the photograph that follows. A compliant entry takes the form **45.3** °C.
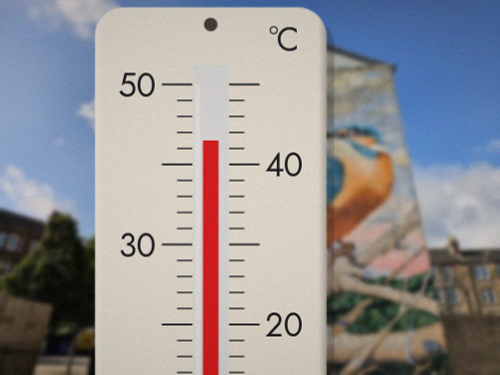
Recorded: **43** °C
